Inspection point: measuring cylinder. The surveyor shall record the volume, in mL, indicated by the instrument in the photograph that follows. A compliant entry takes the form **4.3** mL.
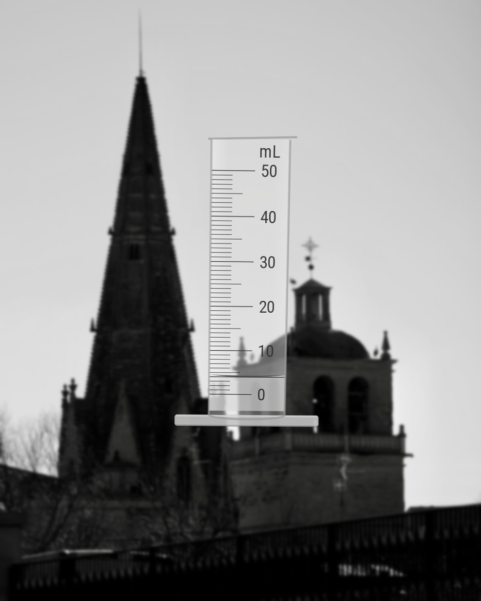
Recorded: **4** mL
